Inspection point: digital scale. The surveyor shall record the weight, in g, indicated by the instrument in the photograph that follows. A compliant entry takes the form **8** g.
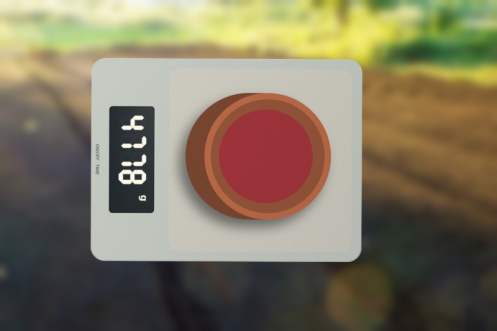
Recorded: **4778** g
